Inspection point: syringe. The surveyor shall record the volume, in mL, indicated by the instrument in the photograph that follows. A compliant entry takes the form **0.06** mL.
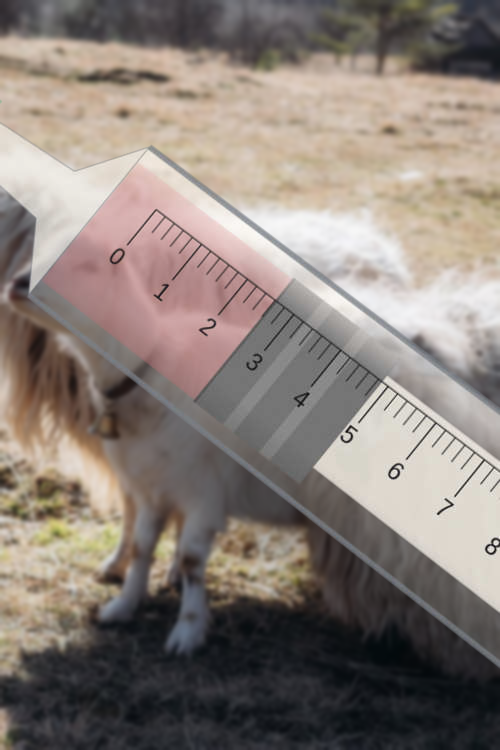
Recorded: **2.6** mL
